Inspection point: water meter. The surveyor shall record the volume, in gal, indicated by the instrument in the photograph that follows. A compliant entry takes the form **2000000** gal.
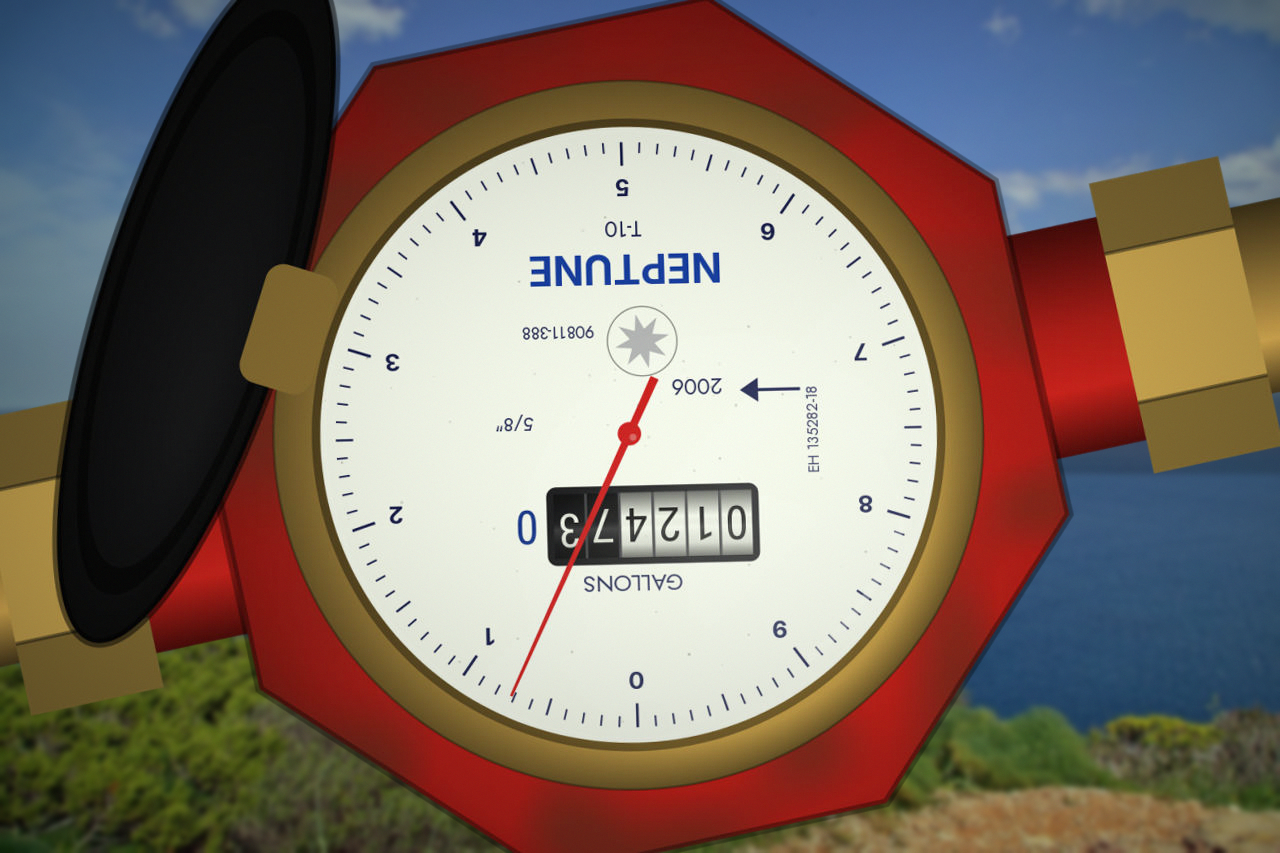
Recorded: **124730.7** gal
